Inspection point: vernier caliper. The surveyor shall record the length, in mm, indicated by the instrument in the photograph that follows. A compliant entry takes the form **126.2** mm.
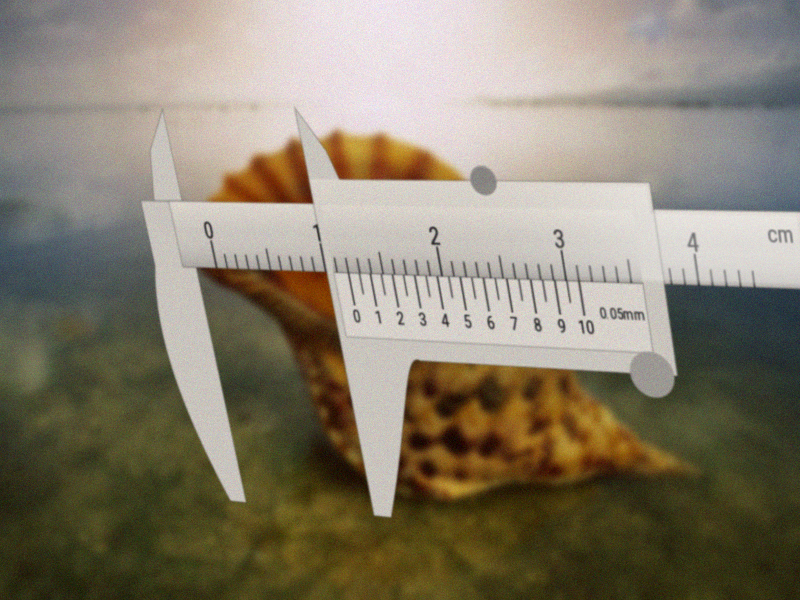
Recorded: **12.0** mm
